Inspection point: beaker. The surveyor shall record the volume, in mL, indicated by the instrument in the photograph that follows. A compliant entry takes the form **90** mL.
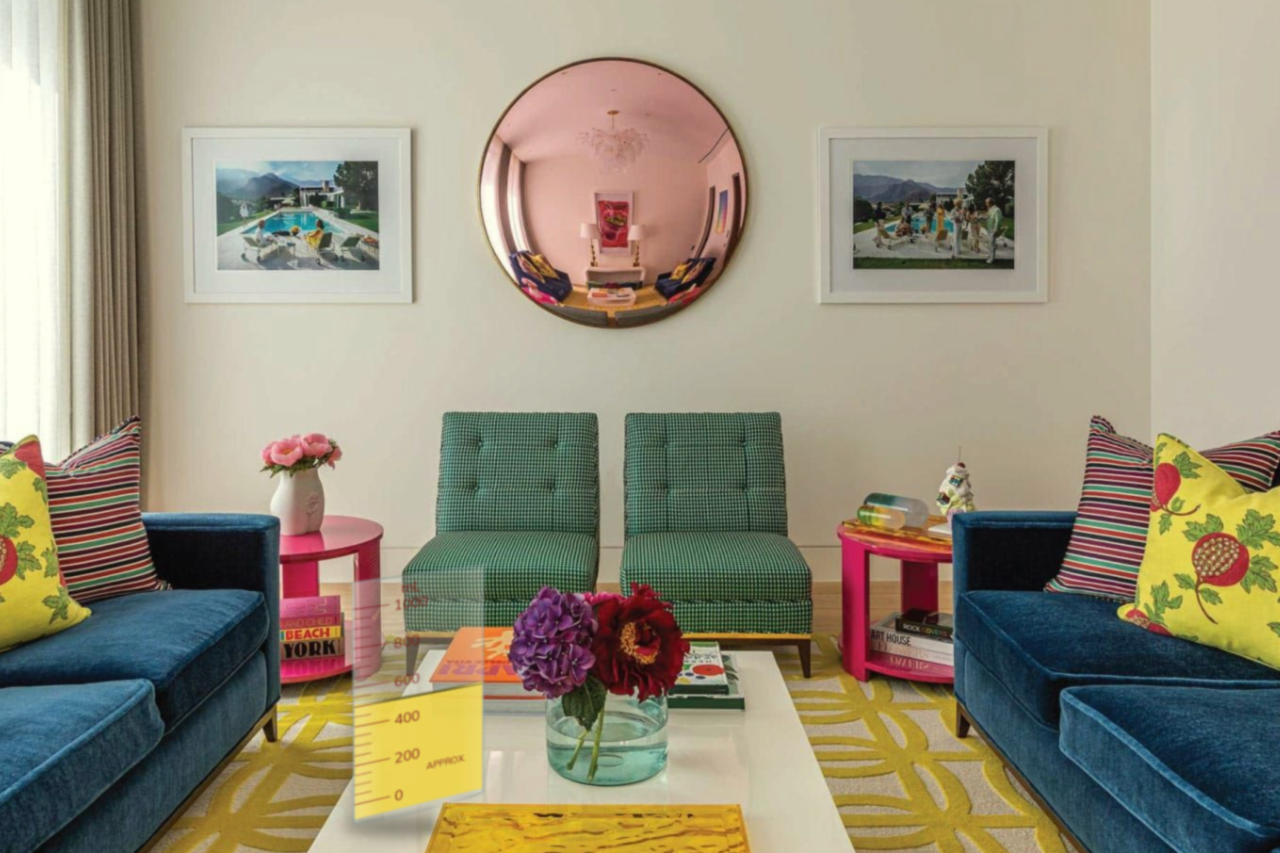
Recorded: **500** mL
